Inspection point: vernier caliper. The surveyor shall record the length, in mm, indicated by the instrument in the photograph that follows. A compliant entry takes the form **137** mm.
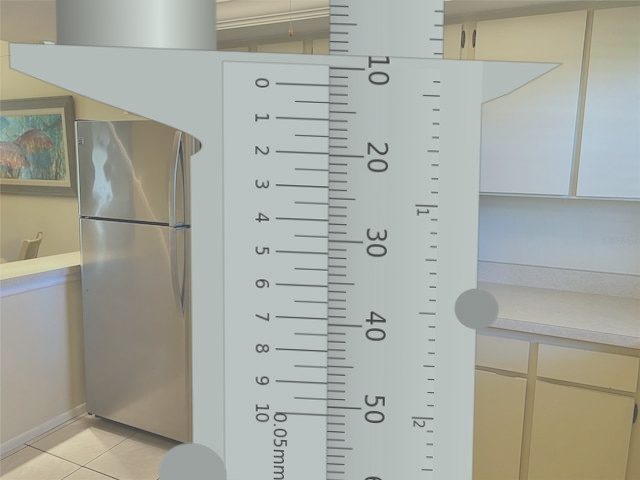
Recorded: **12.0** mm
